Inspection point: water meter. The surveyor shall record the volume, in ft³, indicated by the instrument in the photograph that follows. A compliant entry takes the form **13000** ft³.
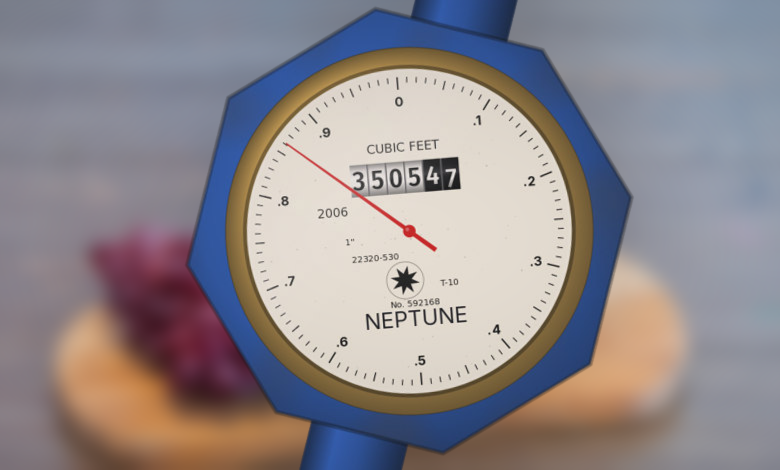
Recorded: **350546.86** ft³
